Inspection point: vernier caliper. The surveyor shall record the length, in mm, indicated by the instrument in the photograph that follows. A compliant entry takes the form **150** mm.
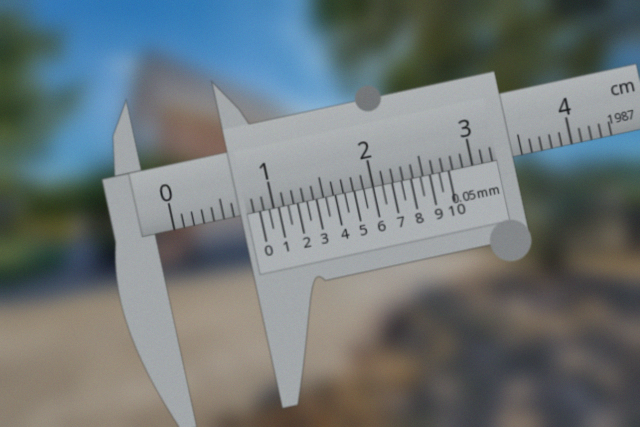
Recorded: **8.6** mm
